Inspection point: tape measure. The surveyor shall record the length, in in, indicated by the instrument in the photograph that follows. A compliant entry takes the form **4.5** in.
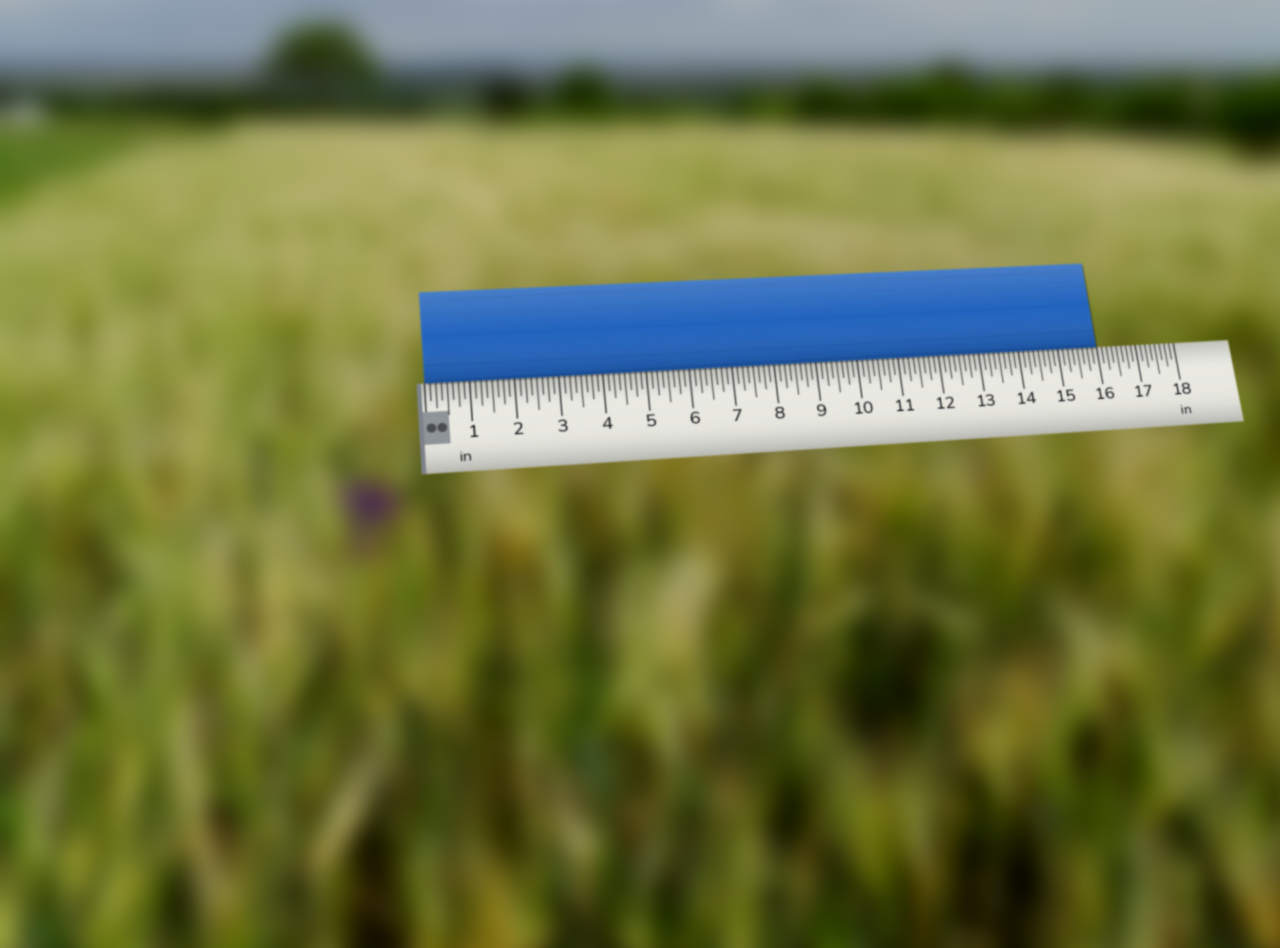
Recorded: **16** in
